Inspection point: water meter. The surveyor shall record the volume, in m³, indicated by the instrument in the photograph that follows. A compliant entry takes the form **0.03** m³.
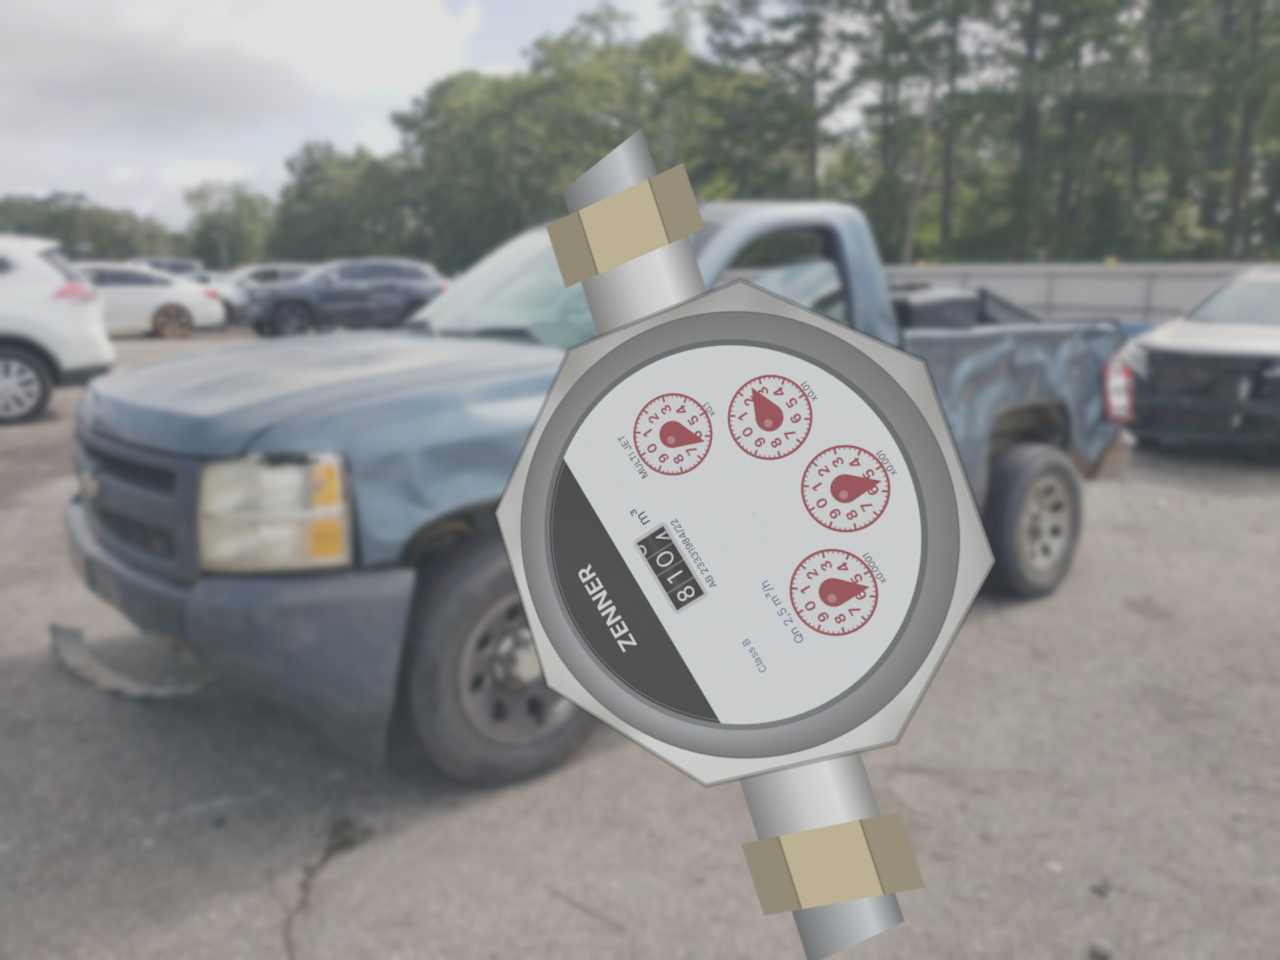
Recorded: **8103.6255** m³
